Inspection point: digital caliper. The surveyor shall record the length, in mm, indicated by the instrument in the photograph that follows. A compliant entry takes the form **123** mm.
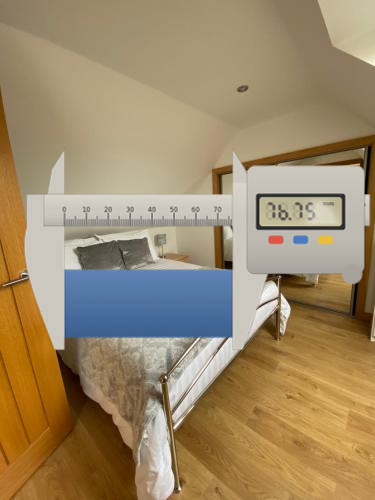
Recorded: **76.75** mm
